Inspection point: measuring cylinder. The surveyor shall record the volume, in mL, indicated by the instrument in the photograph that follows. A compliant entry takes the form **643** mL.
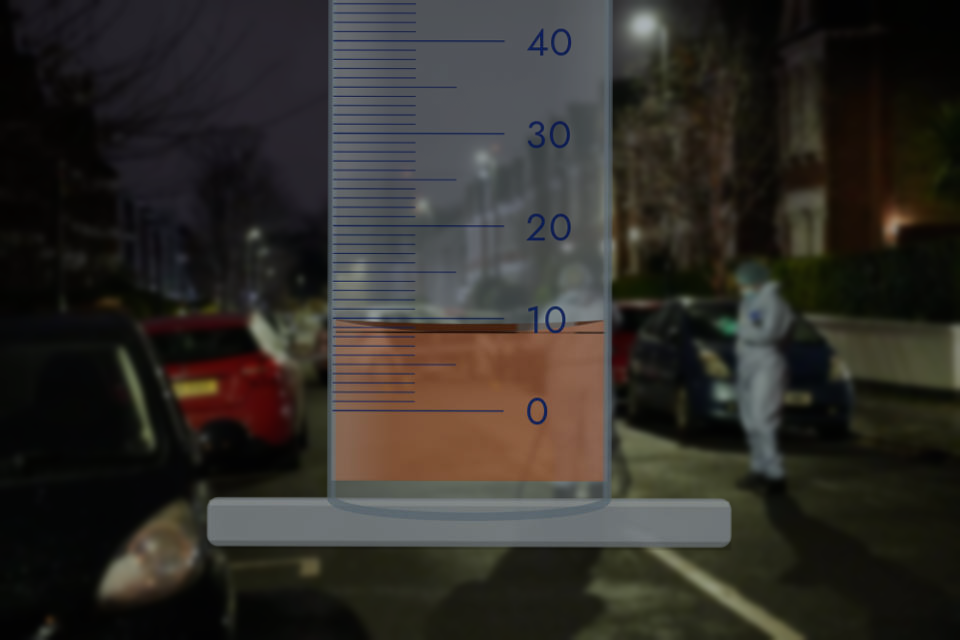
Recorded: **8.5** mL
